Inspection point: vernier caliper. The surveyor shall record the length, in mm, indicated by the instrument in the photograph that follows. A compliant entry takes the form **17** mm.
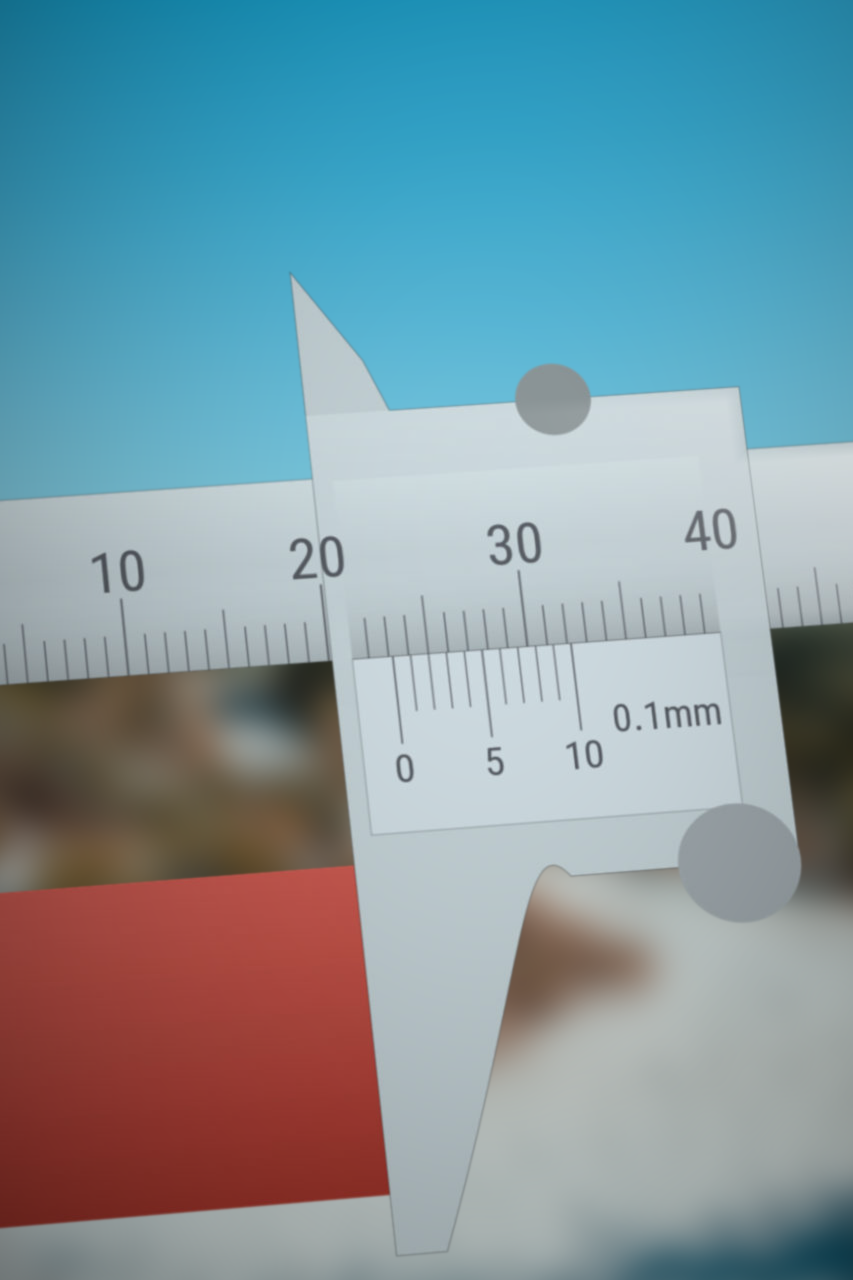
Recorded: **23.2** mm
